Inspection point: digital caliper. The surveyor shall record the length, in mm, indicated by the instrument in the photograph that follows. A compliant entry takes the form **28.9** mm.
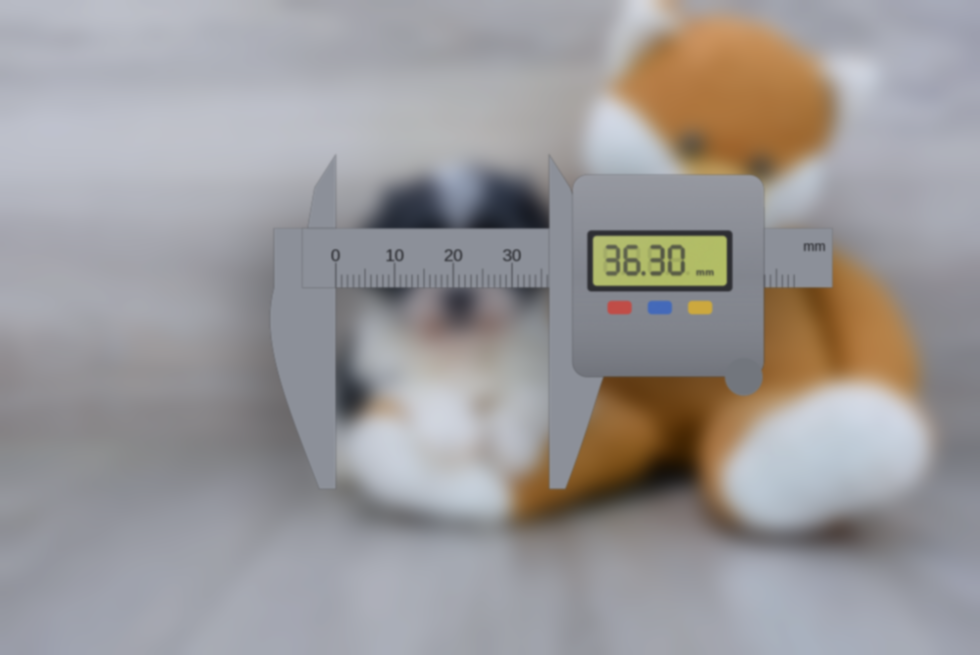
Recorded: **36.30** mm
